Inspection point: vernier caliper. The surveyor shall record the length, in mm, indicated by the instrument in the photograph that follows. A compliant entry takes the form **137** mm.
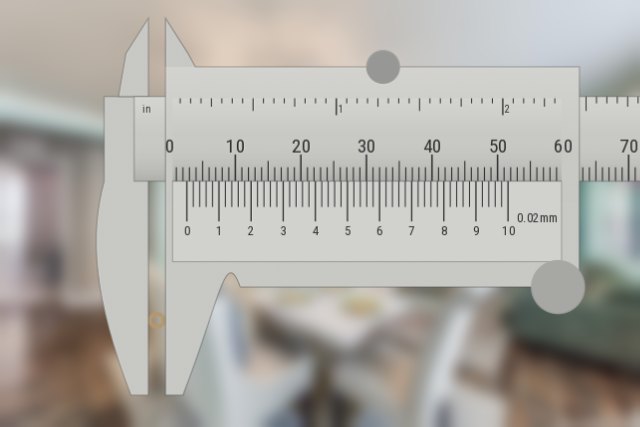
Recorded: **2.6** mm
